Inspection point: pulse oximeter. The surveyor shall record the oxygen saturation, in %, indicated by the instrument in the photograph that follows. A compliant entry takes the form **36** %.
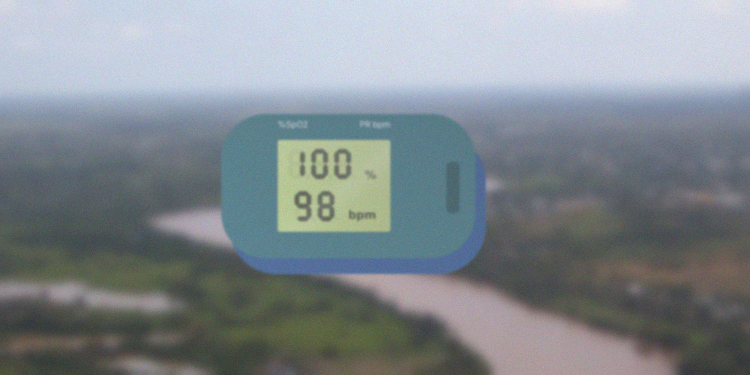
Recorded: **100** %
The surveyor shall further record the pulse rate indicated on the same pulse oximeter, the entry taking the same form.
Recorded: **98** bpm
